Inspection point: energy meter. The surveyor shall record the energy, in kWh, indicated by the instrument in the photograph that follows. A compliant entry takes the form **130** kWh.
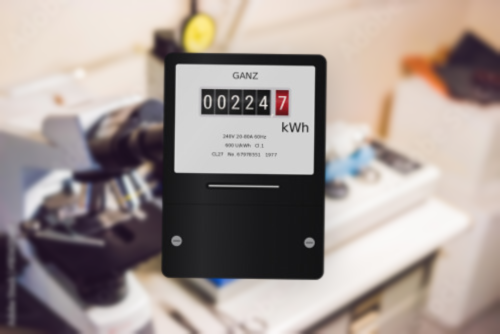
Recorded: **224.7** kWh
